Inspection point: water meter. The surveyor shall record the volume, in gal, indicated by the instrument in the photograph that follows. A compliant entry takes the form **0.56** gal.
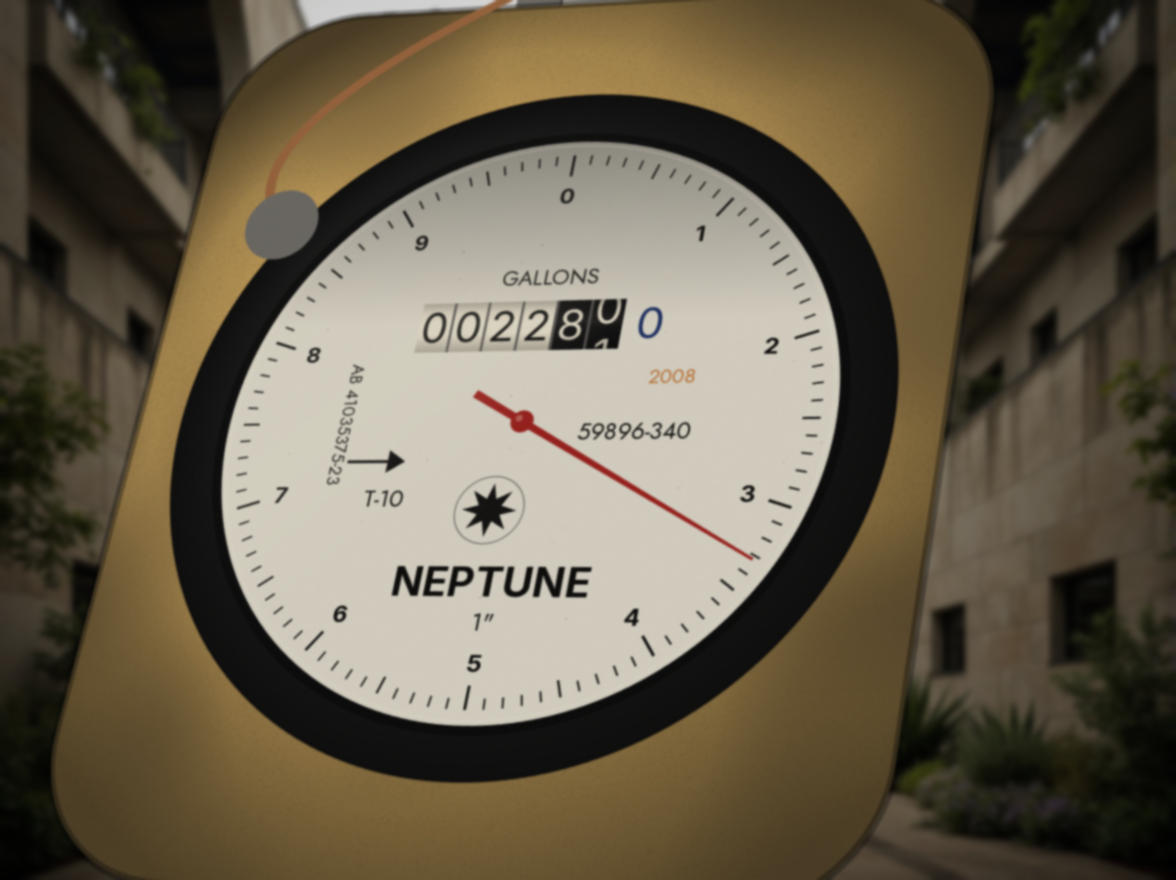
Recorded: **22803.3** gal
